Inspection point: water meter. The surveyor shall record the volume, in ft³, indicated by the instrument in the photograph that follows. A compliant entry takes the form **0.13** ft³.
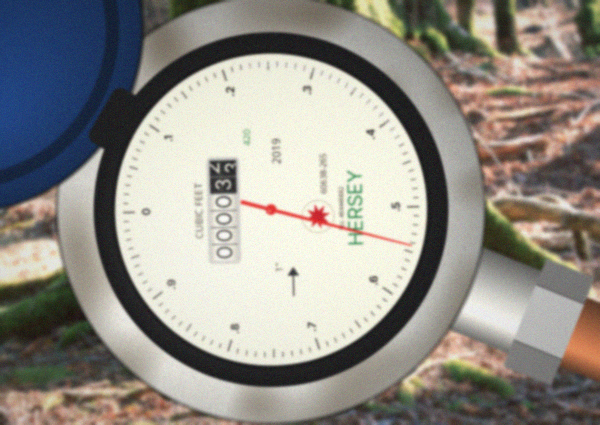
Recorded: **32.54** ft³
